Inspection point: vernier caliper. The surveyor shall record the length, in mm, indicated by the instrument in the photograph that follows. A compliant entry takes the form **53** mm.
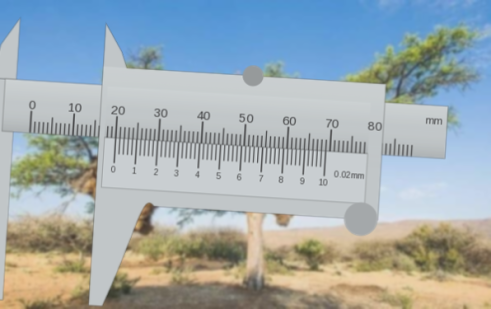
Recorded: **20.0** mm
